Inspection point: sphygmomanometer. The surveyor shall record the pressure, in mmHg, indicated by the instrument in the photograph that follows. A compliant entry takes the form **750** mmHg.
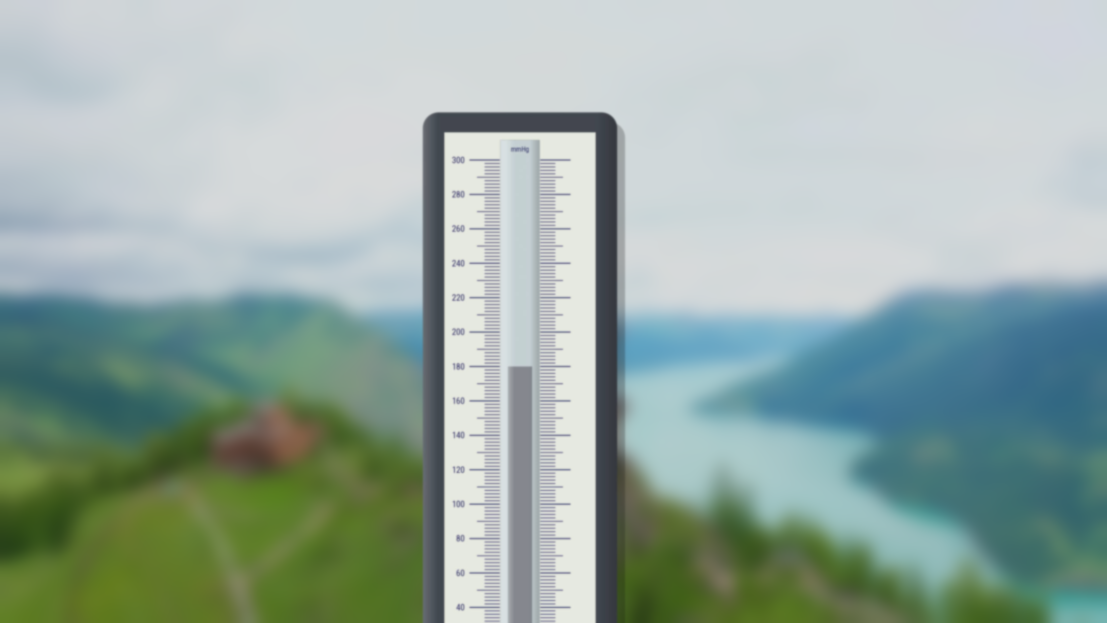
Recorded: **180** mmHg
